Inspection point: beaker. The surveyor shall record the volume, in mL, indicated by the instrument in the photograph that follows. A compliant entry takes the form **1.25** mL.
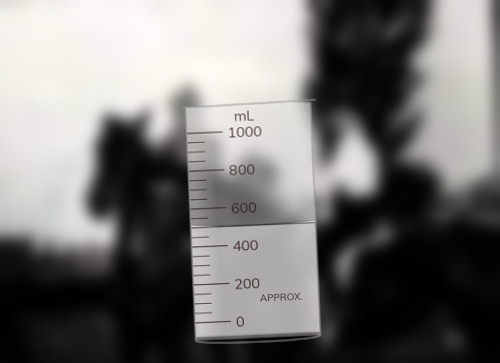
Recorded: **500** mL
